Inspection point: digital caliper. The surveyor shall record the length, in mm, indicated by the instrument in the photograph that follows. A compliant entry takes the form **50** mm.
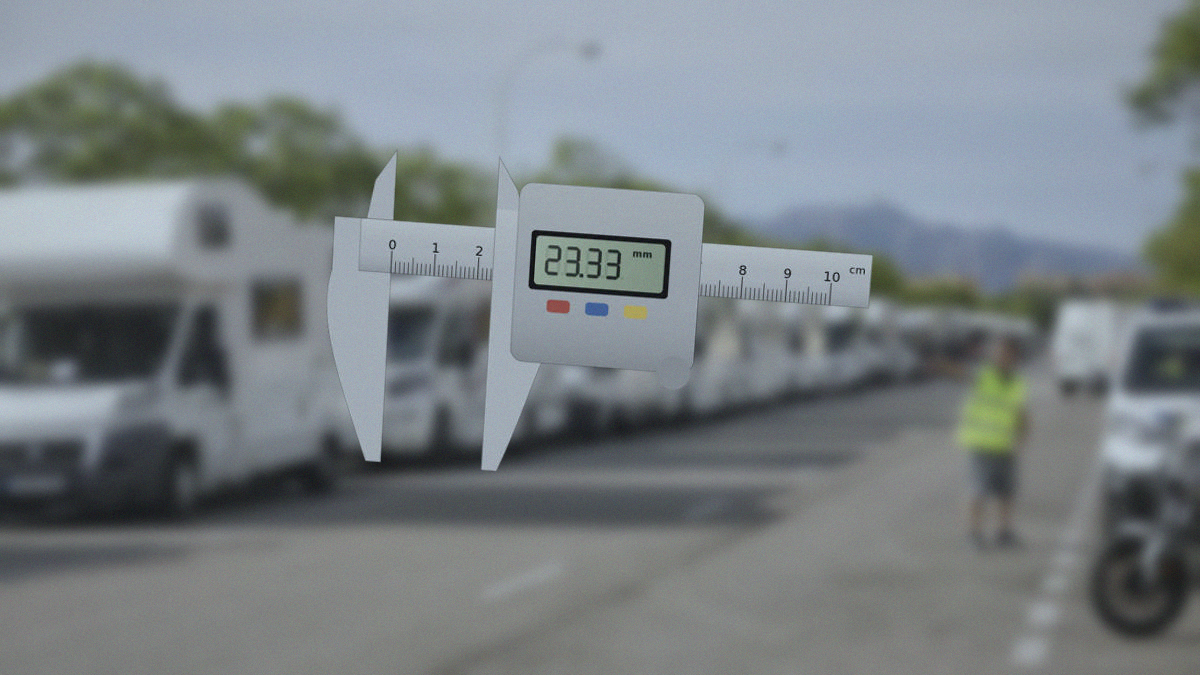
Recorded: **23.33** mm
